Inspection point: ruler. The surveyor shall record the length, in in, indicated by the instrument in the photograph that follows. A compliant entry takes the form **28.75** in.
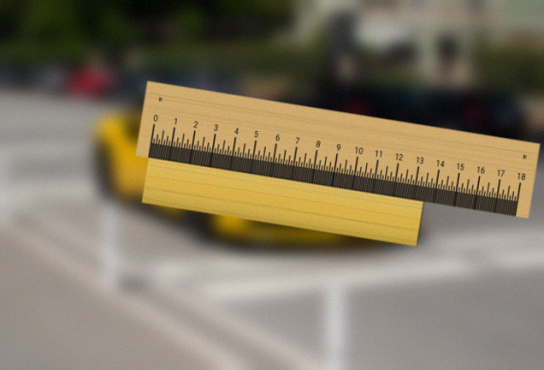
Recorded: **13.5** in
